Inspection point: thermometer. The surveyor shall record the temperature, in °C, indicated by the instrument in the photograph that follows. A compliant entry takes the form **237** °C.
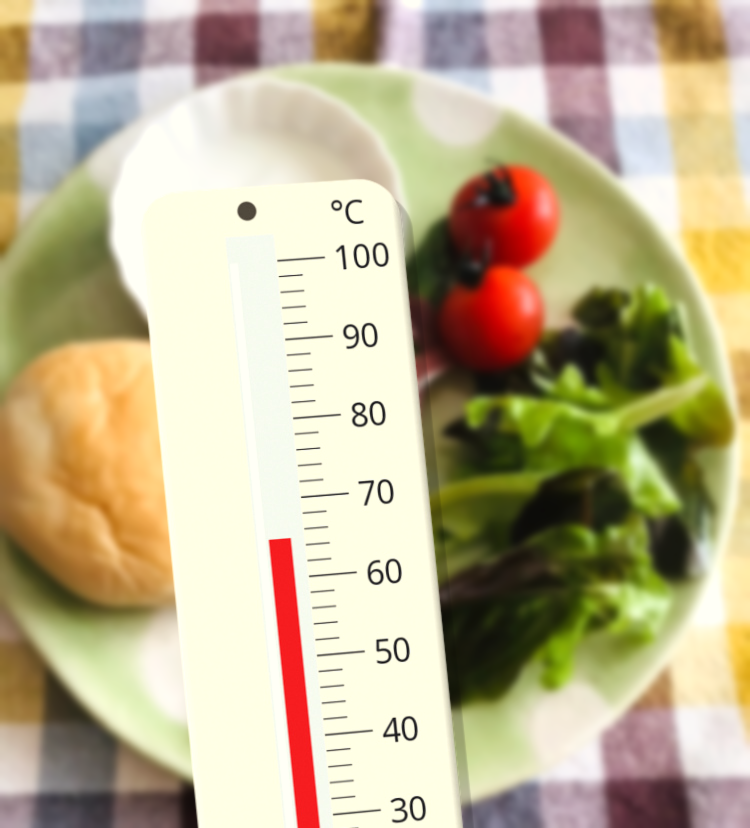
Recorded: **65** °C
